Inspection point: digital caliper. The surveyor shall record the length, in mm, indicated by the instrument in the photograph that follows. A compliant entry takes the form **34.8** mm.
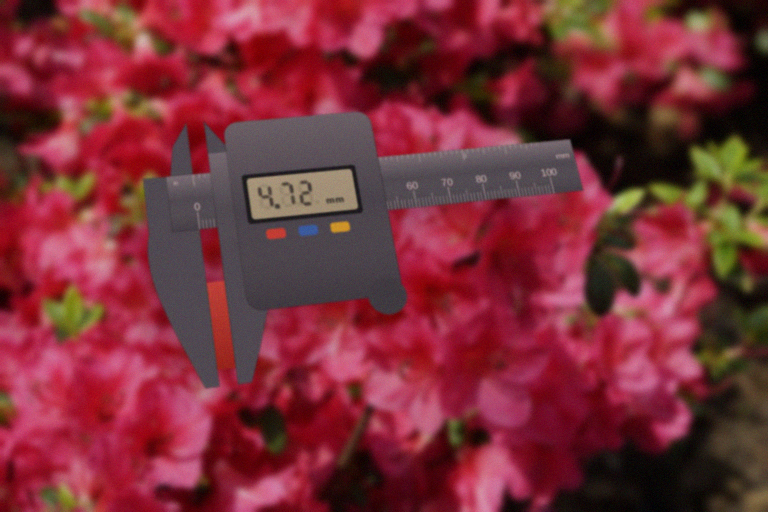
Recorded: **4.72** mm
